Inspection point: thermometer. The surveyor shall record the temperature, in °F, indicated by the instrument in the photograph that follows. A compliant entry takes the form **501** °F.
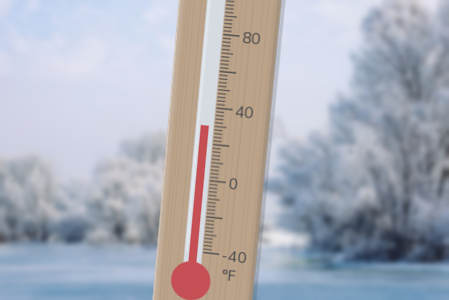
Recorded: **30** °F
